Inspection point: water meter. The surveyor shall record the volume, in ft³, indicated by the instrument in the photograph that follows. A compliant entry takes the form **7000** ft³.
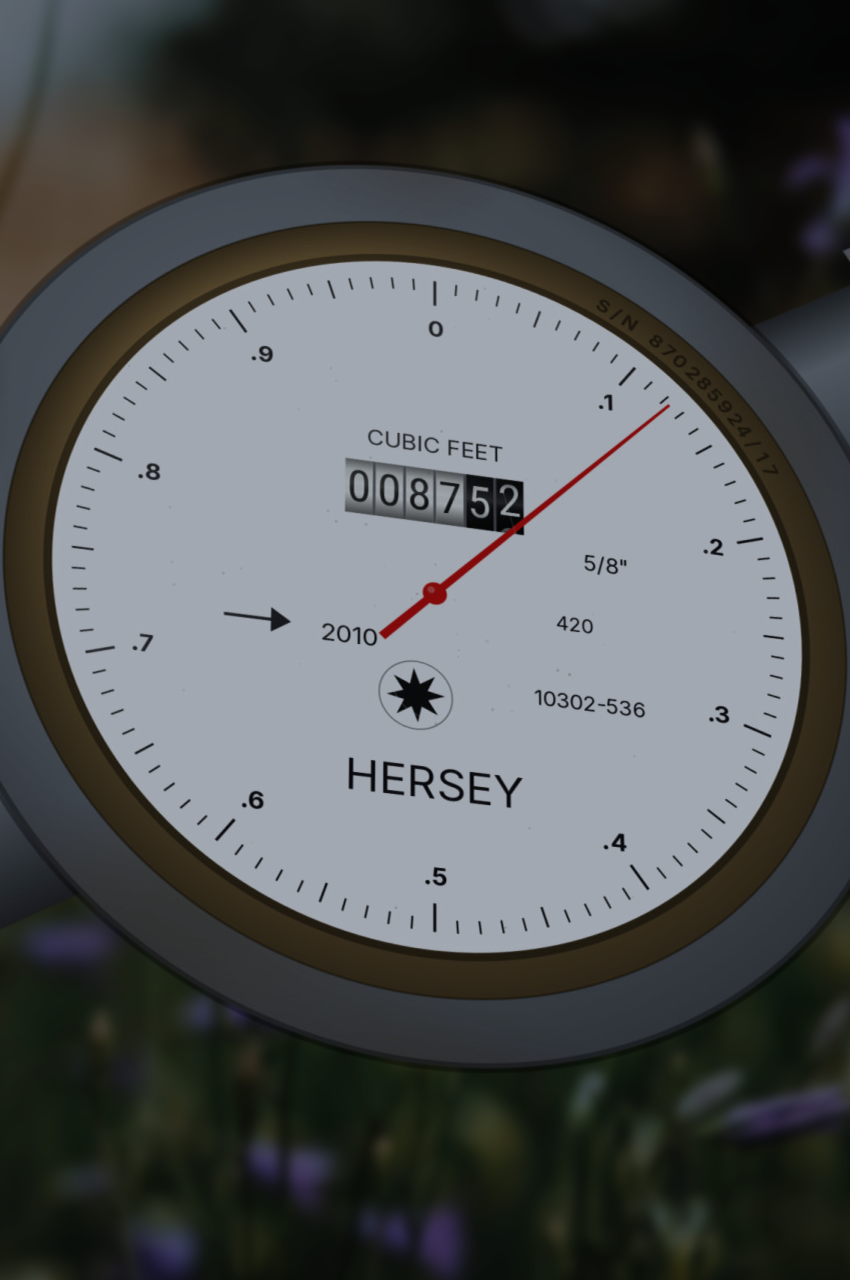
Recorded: **8752.12** ft³
